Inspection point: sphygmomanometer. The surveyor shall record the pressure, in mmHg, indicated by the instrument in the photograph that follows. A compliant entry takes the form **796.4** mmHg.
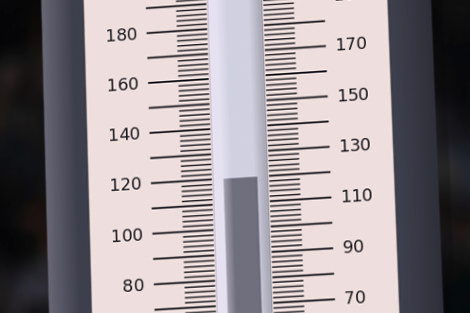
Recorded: **120** mmHg
